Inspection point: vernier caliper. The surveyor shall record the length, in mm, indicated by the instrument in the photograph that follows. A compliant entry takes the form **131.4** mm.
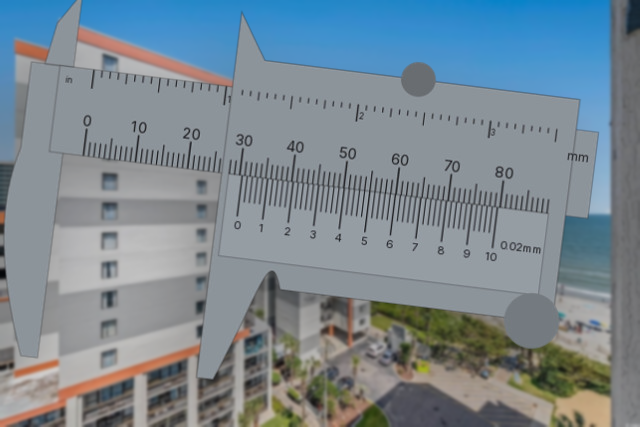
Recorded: **30.5** mm
